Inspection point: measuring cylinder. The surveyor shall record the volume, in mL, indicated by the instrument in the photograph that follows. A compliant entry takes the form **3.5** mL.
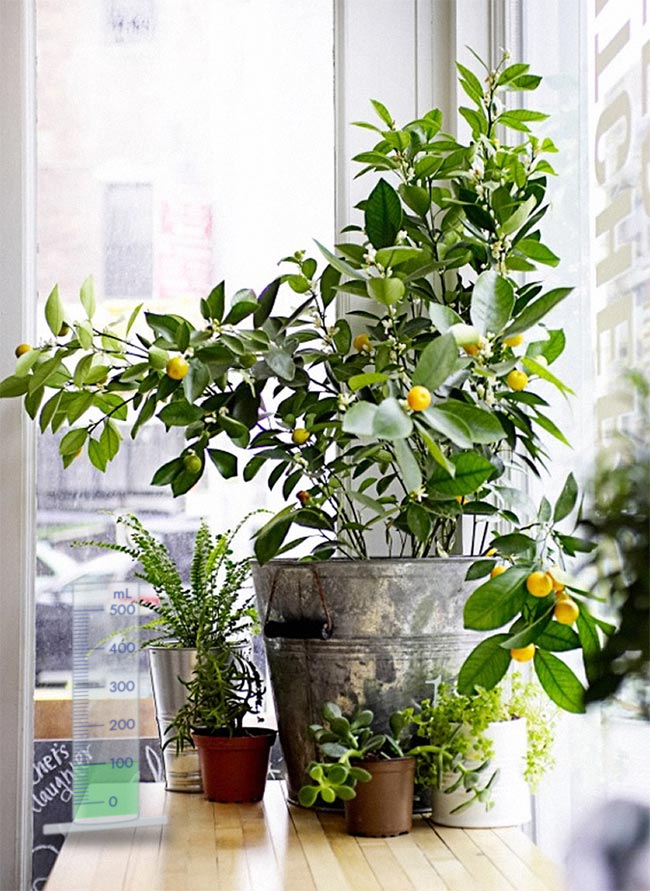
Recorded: **100** mL
